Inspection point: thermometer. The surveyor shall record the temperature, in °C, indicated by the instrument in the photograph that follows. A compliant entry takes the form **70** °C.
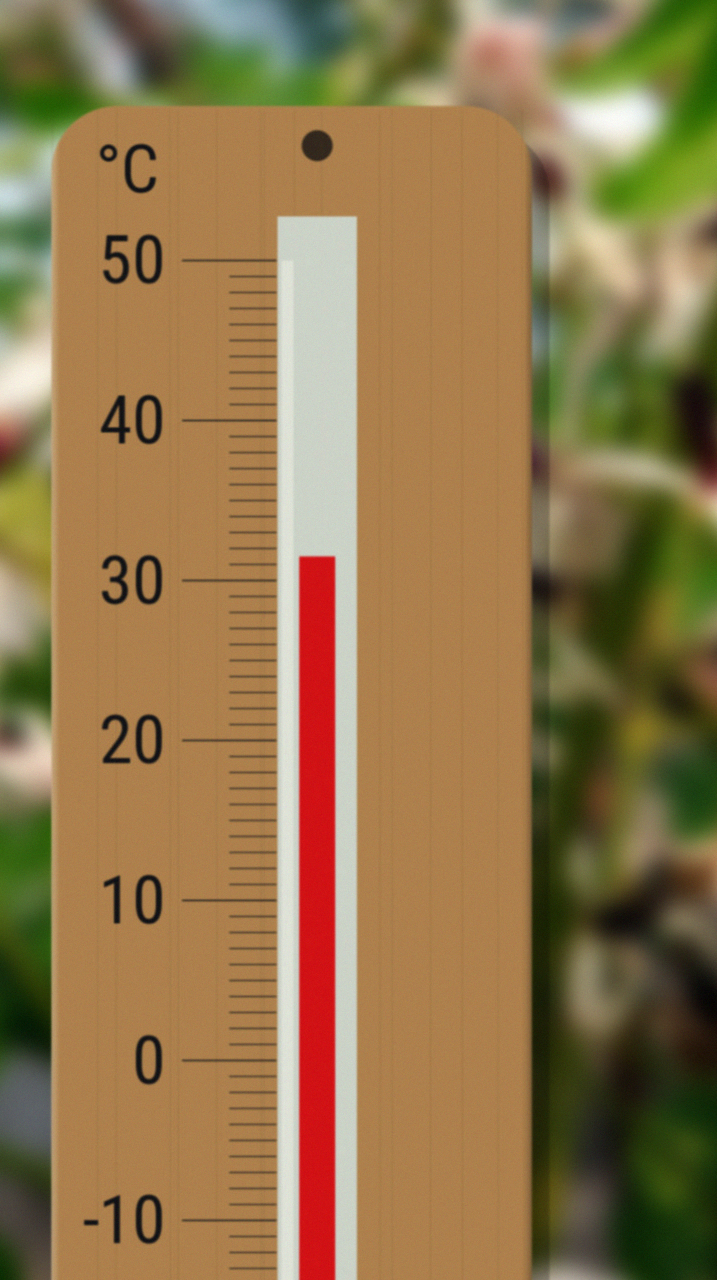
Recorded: **31.5** °C
